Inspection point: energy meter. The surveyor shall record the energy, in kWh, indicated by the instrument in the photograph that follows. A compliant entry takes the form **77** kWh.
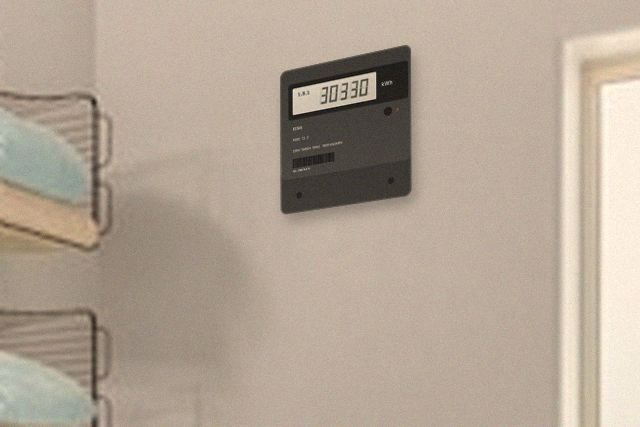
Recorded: **30330** kWh
